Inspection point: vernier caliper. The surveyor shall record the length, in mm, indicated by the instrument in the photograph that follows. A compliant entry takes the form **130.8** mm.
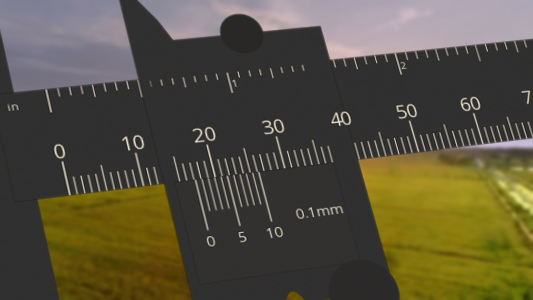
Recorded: **17.2** mm
